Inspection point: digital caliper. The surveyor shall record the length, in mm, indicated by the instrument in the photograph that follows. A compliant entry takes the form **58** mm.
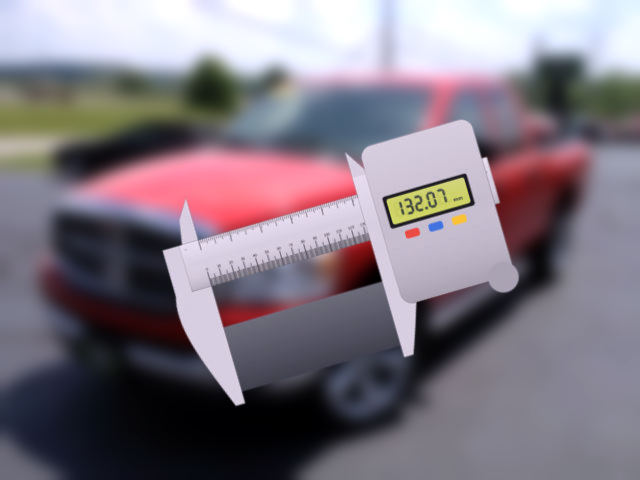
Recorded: **132.07** mm
